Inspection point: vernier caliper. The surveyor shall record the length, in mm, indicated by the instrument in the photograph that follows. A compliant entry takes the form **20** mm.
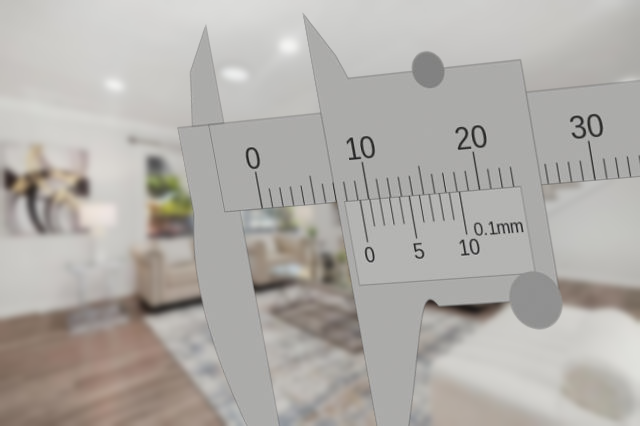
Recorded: **9.2** mm
